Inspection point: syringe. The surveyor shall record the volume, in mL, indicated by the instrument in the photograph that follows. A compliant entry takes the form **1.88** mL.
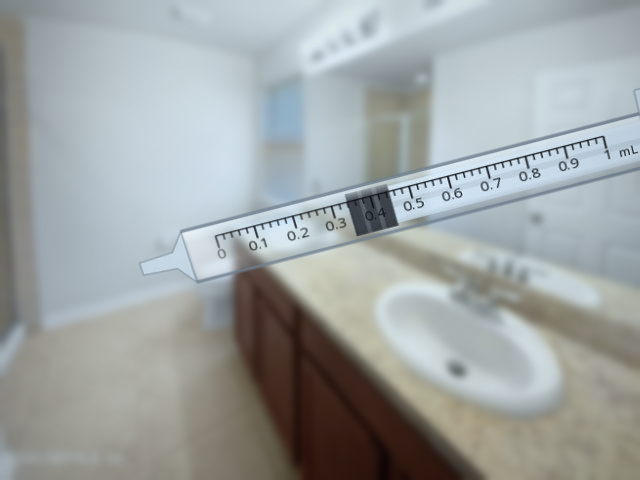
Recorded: **0.34** mL
